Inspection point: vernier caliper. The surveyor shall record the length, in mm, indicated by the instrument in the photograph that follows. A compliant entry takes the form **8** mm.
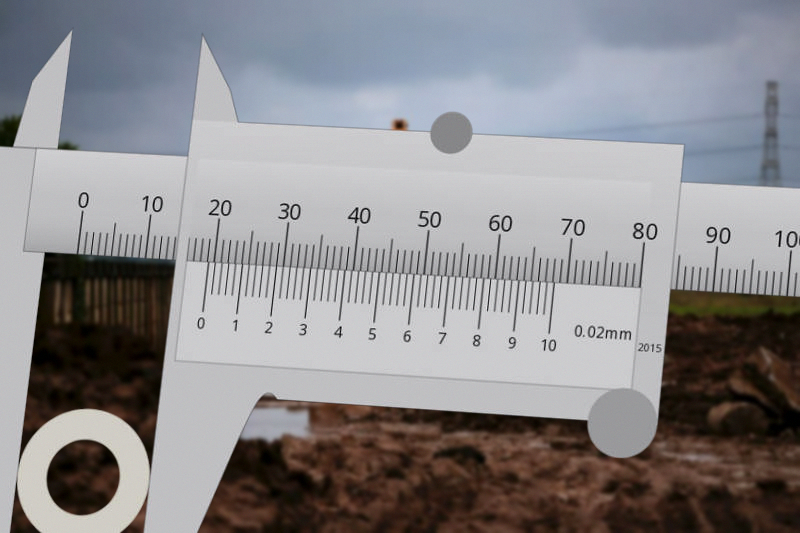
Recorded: **19.2** mm
